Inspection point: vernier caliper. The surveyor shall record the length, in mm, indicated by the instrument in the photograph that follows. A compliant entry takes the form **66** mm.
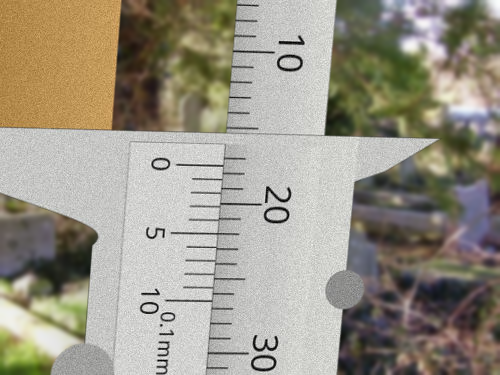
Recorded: **17.5** mm
